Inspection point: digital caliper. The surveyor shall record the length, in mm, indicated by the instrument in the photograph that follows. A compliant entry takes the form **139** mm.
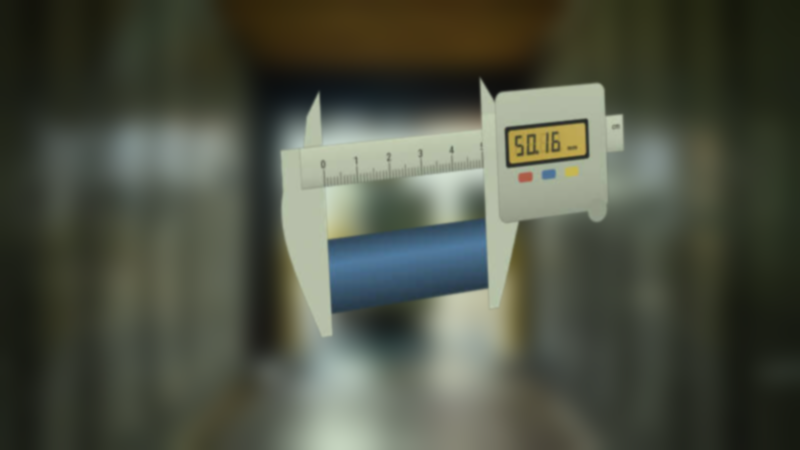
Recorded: **50.16** mm
